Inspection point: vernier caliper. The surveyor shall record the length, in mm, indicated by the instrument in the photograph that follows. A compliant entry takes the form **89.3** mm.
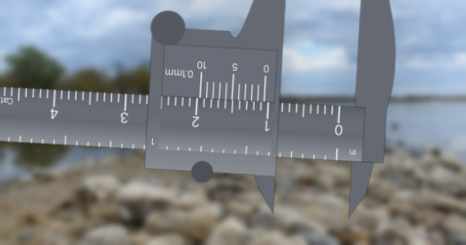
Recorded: **10.6** mm
